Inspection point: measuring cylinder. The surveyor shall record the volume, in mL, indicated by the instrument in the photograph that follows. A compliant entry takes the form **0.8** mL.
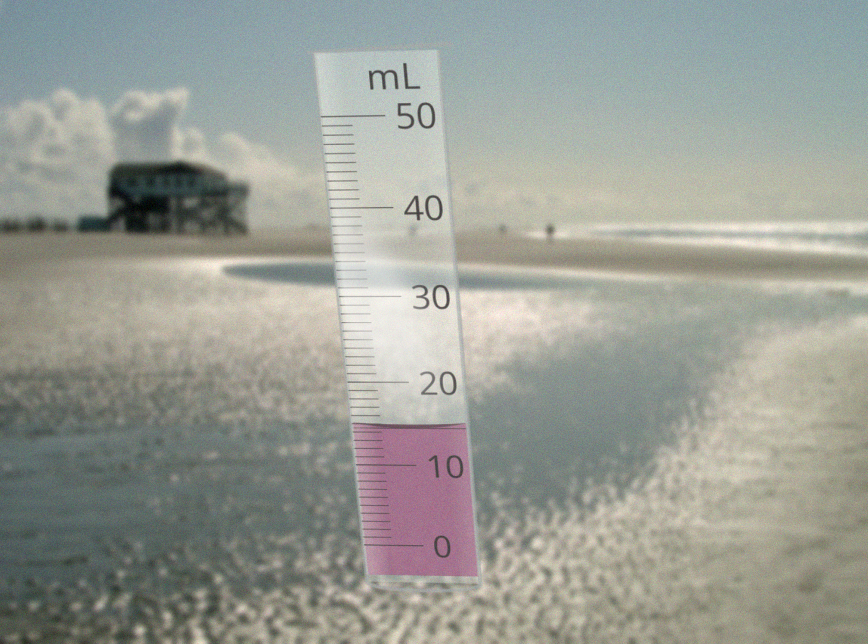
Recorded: **14.5** mL
